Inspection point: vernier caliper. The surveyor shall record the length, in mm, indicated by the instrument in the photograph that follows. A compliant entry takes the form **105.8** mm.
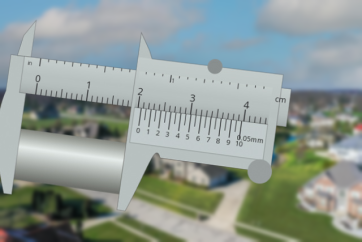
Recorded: **20.6** mm
